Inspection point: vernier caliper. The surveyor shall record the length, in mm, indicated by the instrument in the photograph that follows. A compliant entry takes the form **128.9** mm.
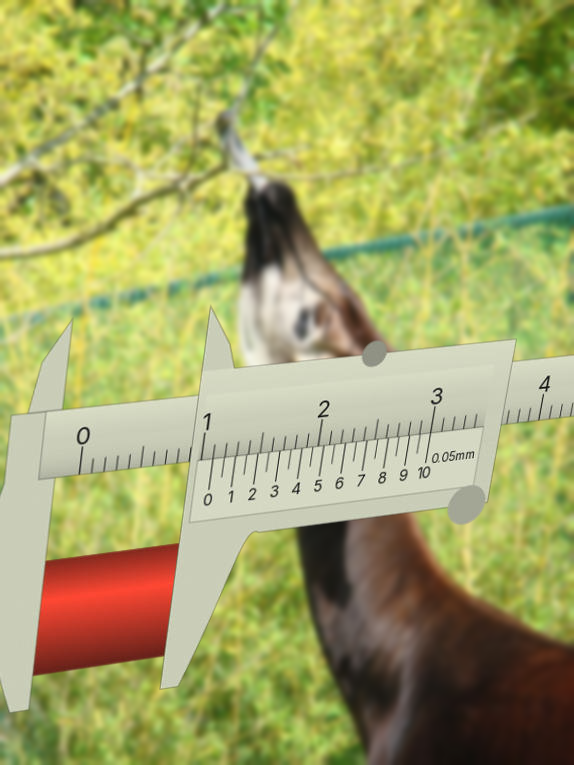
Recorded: **11.0** mm
